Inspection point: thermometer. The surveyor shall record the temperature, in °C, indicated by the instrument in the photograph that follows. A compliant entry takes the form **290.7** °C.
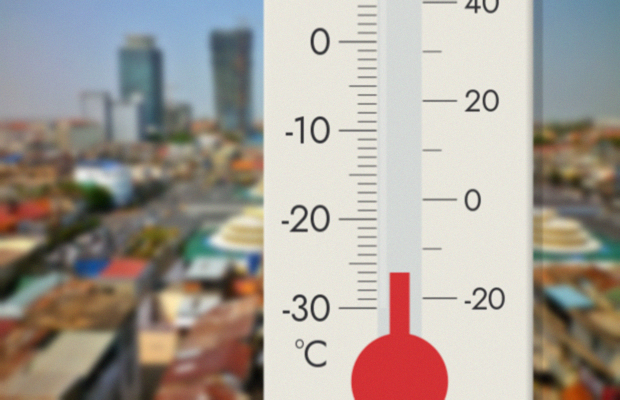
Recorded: **-26** °C
